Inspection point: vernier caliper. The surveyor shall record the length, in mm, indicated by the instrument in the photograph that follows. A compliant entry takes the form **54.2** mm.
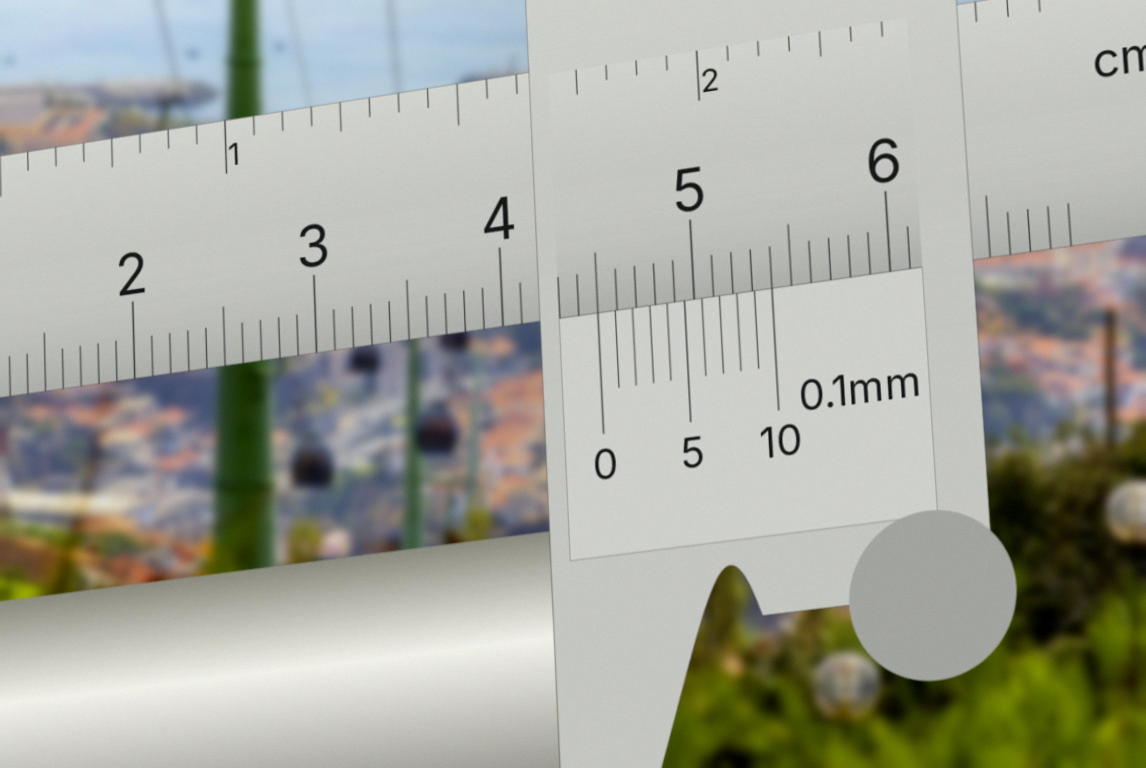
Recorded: **45.0** mm
